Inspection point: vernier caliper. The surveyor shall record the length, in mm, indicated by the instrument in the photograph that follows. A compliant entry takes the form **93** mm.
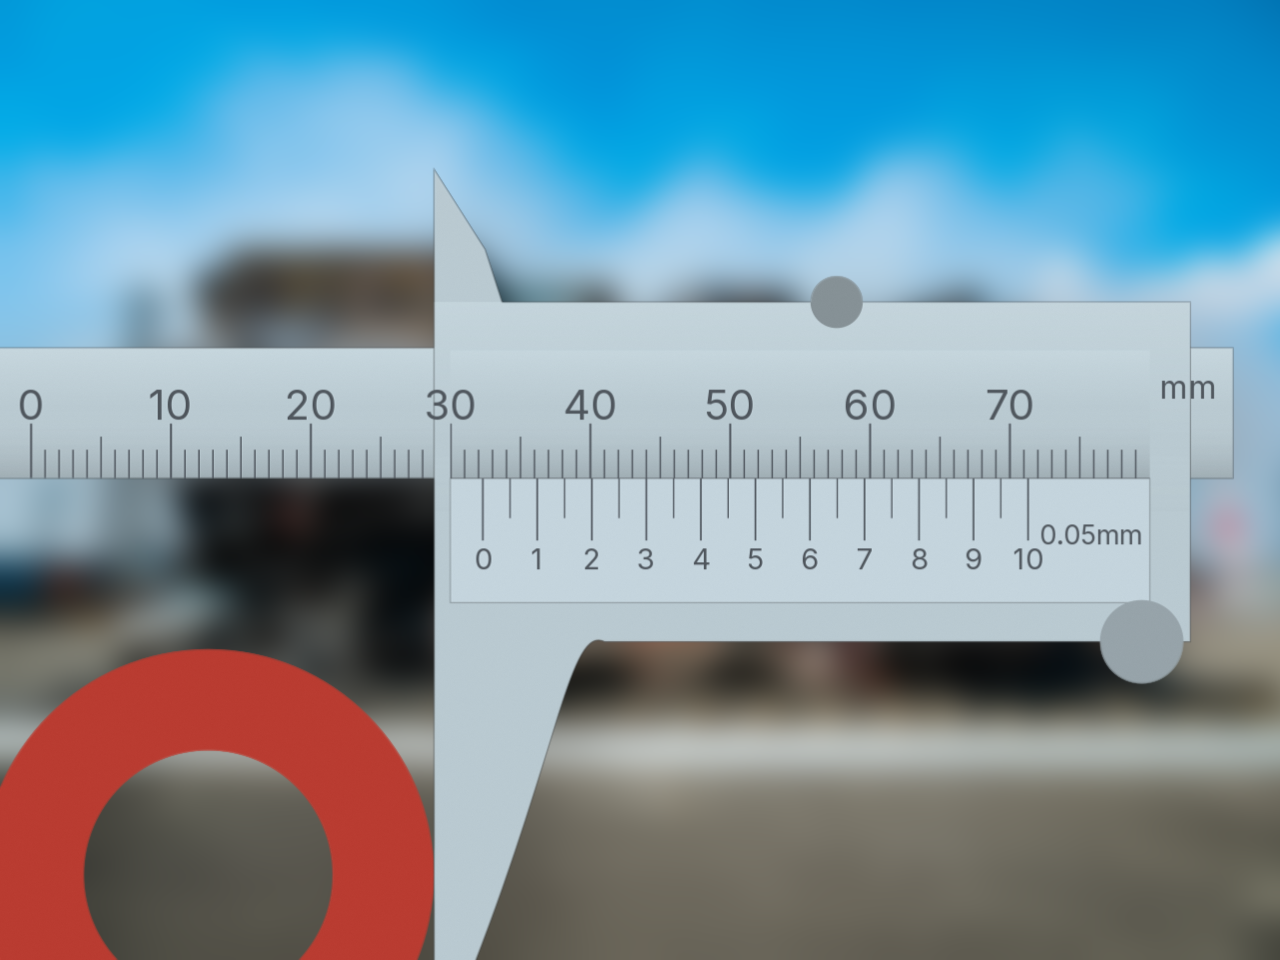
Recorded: **32.3** mm
